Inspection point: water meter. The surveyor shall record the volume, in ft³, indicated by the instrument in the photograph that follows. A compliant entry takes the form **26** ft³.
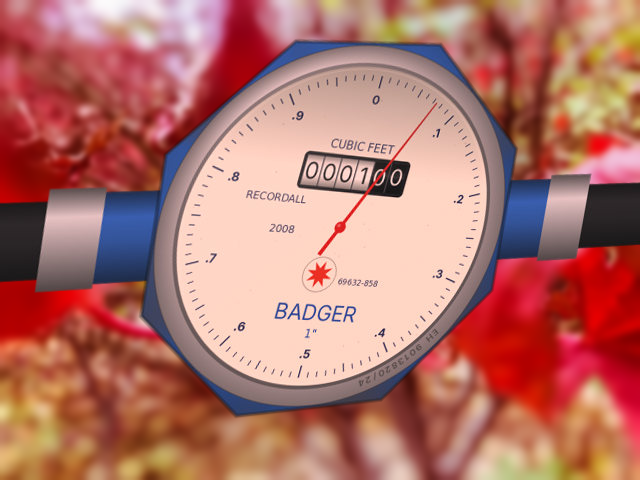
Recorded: **100.07** ft³
